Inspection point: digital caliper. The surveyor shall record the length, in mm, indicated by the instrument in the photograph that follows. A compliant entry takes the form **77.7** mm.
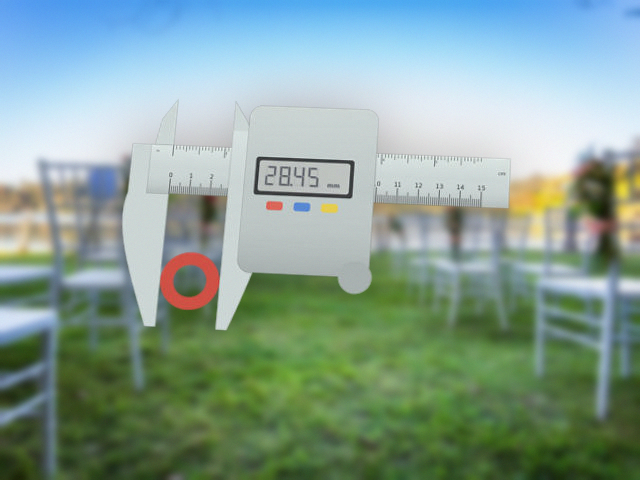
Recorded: **28.45** mm
